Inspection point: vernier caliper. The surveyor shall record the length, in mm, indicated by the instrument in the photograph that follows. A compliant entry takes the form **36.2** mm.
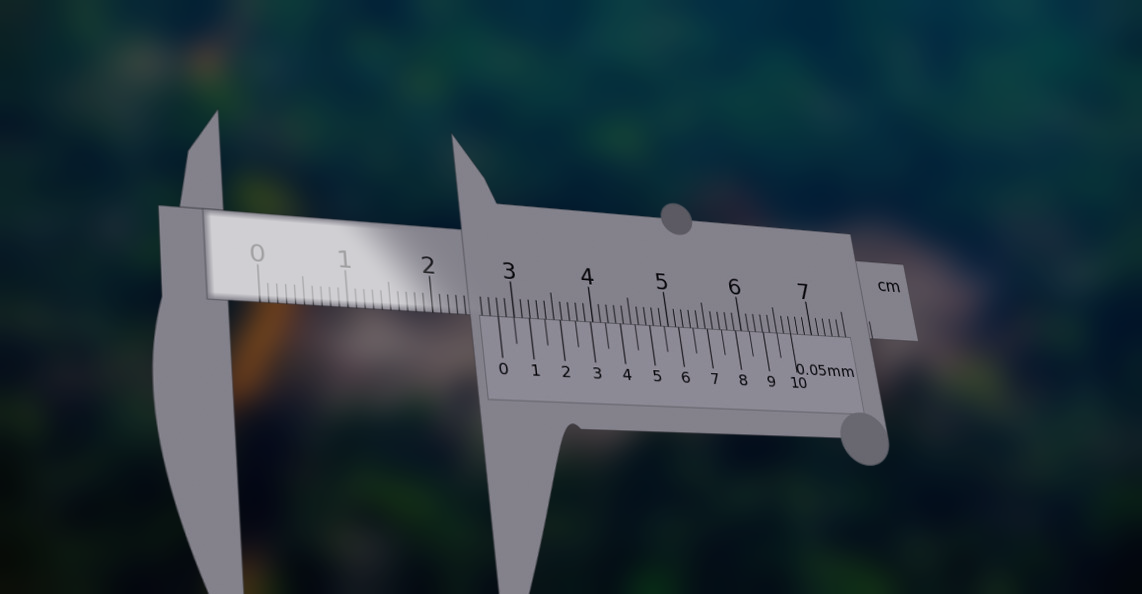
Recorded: **28.0** mm
